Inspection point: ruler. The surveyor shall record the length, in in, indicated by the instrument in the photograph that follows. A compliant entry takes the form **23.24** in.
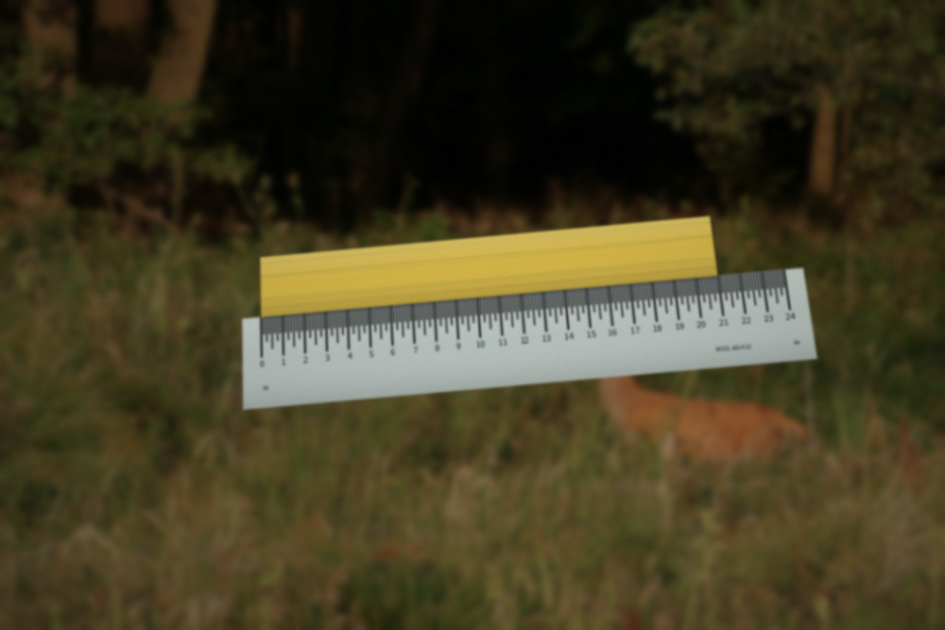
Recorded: **21** in
